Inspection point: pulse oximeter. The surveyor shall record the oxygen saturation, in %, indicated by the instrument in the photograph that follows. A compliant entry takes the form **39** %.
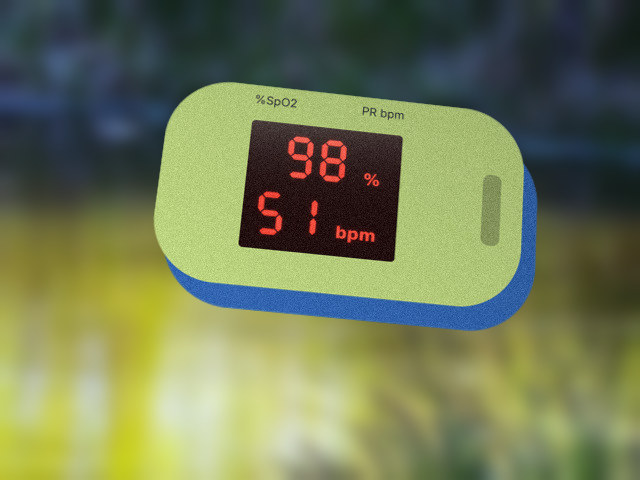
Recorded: **98** %
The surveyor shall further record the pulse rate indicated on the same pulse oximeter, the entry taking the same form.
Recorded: **51** bpm
